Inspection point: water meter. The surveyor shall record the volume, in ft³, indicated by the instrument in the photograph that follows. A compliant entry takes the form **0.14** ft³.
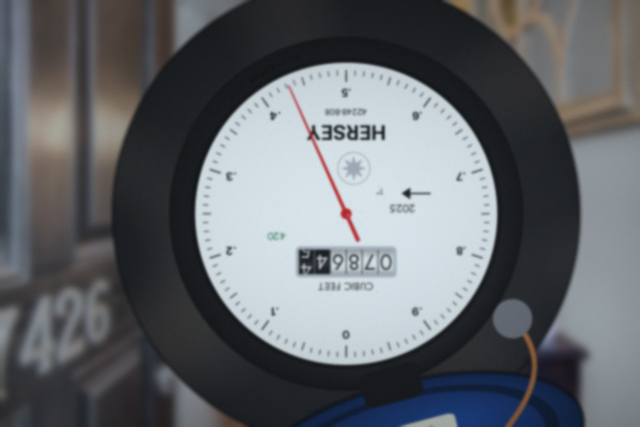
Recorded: **78644.43** ft³
